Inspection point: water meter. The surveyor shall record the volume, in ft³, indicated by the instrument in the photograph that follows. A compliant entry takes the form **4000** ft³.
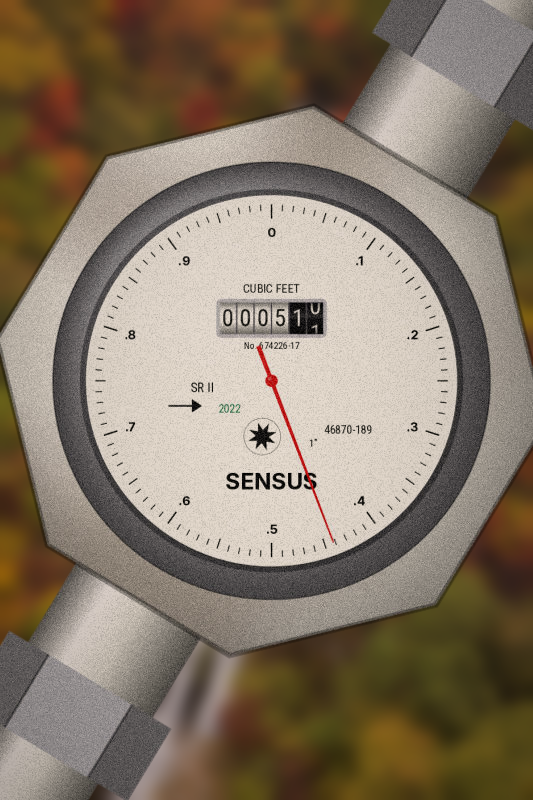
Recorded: **510.44** ft³
